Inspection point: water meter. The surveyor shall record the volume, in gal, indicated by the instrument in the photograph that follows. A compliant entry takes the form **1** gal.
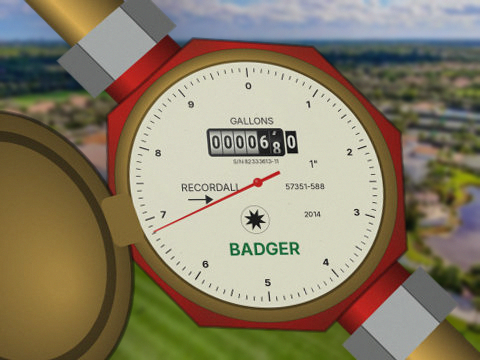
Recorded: **676.8** gal
